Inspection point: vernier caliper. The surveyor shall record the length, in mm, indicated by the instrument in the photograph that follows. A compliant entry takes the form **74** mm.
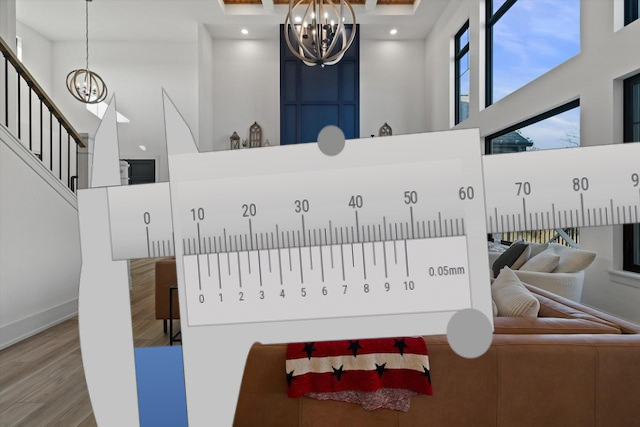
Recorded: **9.5** mm
